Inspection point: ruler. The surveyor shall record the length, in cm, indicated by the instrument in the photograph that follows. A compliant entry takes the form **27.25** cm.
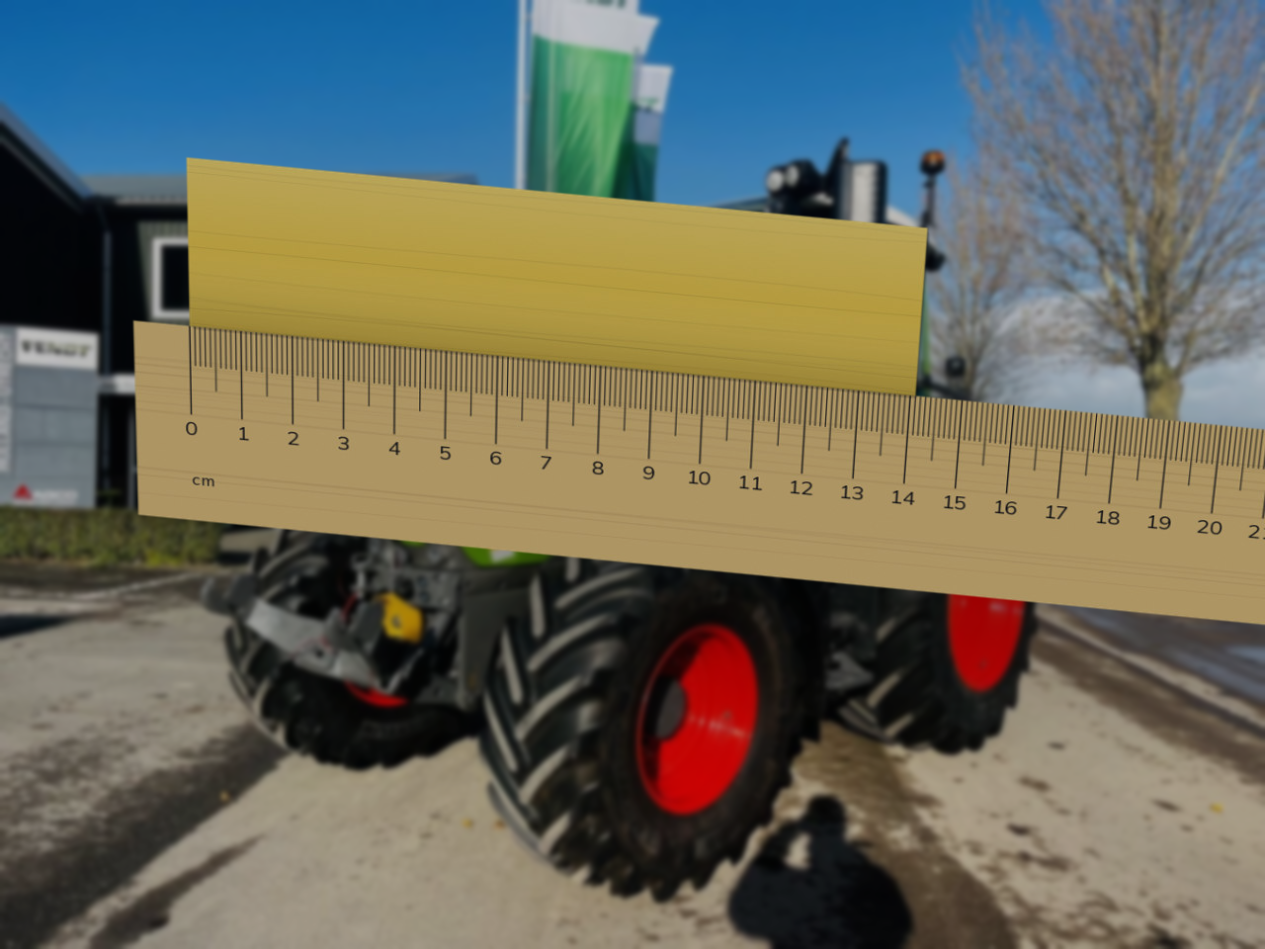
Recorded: **14.1** cm
